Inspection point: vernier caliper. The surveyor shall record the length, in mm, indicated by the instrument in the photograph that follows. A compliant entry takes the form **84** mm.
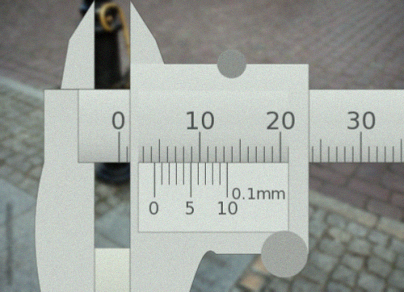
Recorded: **4.4** mm
